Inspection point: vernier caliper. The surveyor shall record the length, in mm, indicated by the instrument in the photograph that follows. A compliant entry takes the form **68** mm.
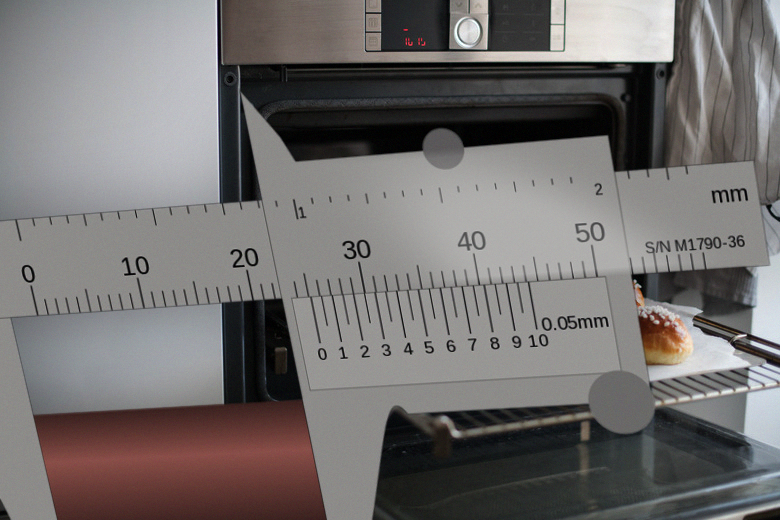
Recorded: **25.2** mm
